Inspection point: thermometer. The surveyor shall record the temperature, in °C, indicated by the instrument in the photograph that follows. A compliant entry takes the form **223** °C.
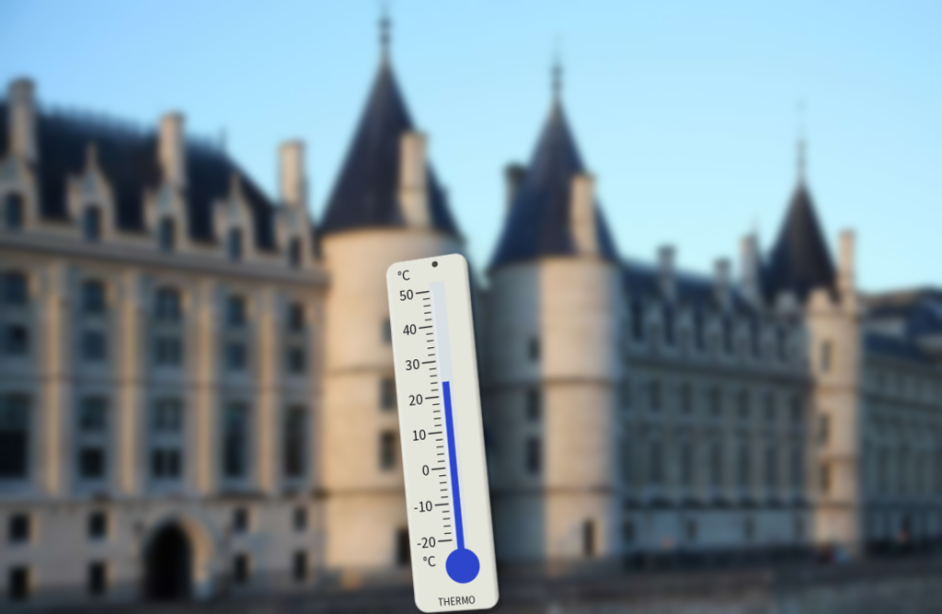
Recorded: **24** °C
